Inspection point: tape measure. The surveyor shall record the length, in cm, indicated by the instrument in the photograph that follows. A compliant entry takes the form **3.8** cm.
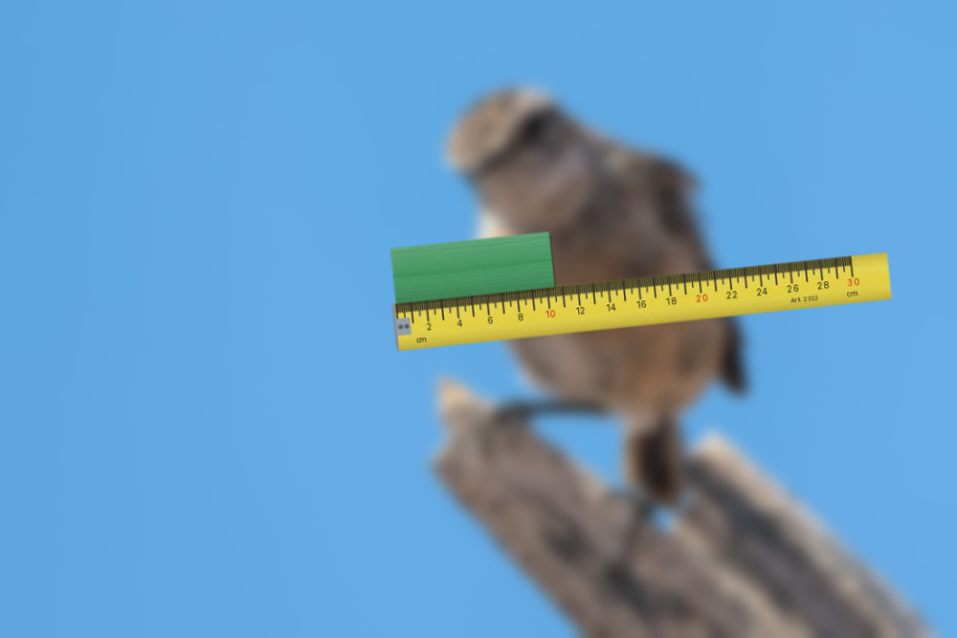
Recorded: **10.5** cm
